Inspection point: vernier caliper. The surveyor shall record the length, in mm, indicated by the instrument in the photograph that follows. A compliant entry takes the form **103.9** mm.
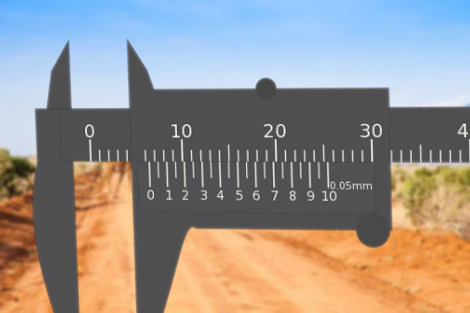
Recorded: **6.4** mm
